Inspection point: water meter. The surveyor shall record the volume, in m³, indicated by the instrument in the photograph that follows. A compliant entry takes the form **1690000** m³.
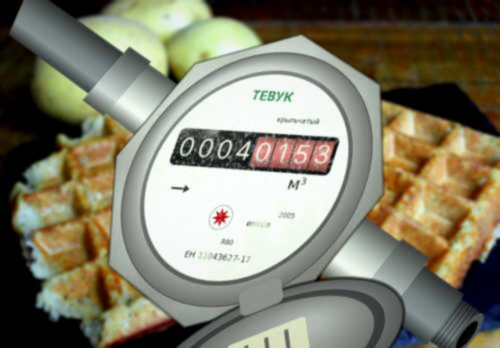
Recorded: **4.0153** m³
